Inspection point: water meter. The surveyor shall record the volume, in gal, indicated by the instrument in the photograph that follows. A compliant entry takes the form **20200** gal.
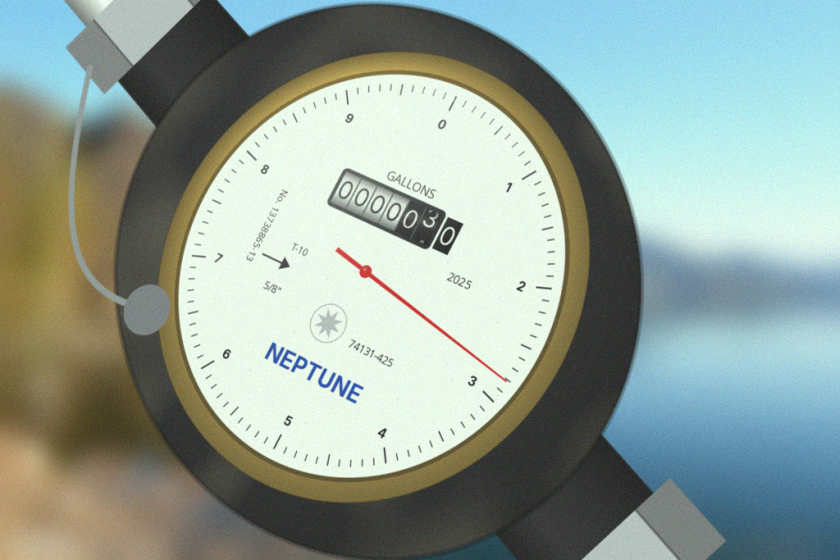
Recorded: **32.8** gal
